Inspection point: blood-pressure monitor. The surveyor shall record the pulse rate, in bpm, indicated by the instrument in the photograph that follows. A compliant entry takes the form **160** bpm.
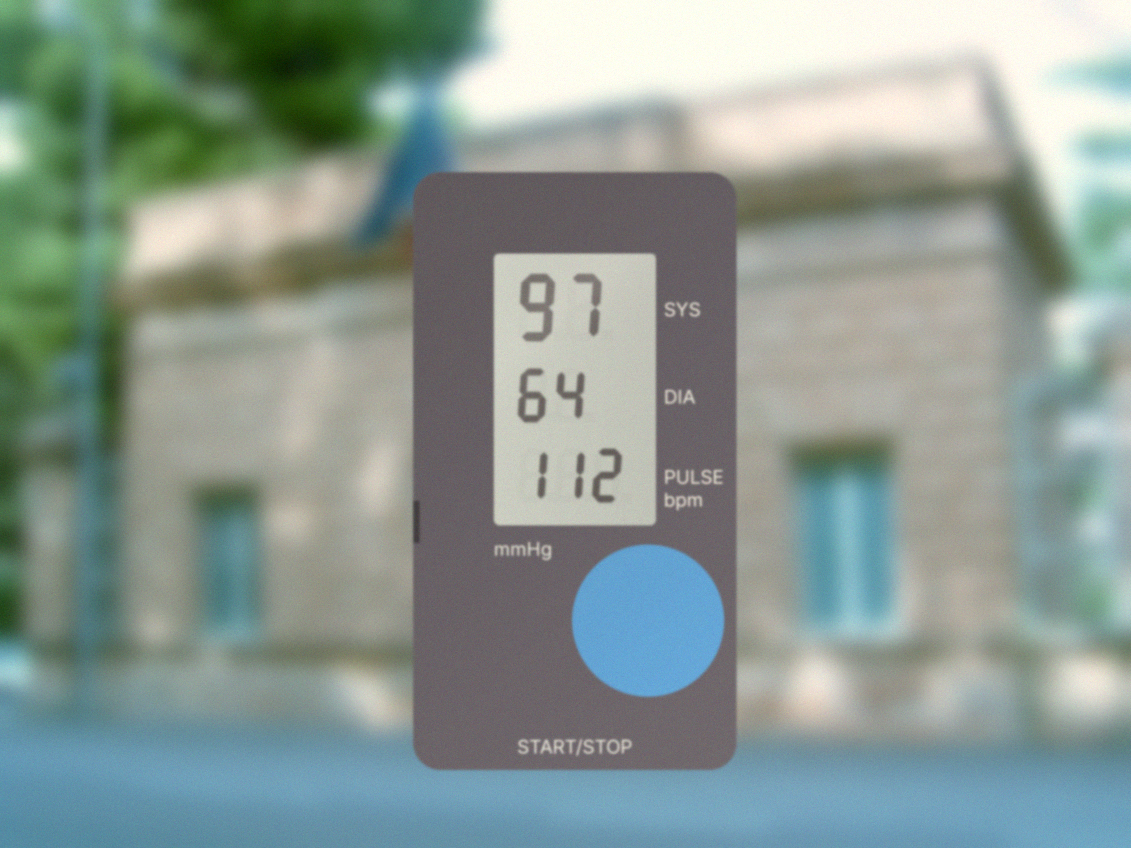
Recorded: **112** bpm
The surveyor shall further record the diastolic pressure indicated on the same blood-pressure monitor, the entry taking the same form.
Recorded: **64** mmHg
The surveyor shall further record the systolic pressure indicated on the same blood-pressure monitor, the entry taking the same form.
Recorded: **97** mmHg
